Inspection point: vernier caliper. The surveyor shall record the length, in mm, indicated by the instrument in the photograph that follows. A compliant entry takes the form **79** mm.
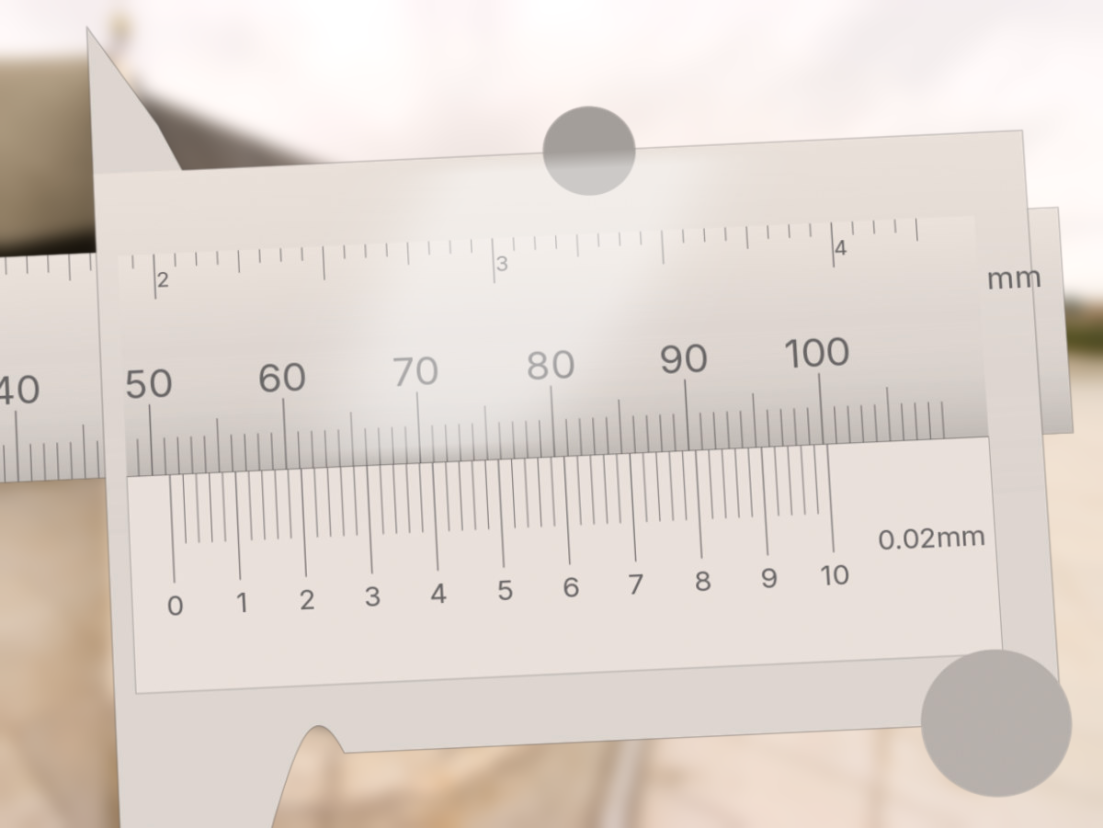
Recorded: **51.3** mm
